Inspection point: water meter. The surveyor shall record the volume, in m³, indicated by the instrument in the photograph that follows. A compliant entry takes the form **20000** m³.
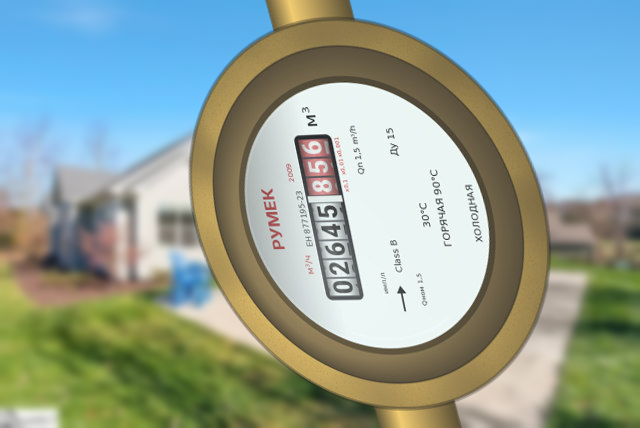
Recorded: **2645.856** m³
